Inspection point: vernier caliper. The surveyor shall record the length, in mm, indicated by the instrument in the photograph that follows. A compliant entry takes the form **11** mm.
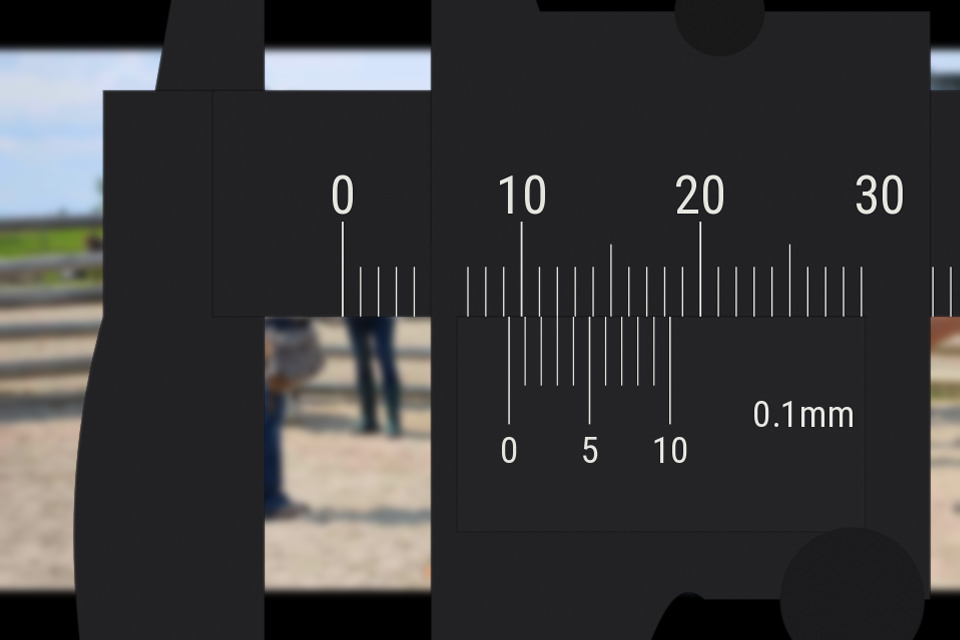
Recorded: **9.3** mm
